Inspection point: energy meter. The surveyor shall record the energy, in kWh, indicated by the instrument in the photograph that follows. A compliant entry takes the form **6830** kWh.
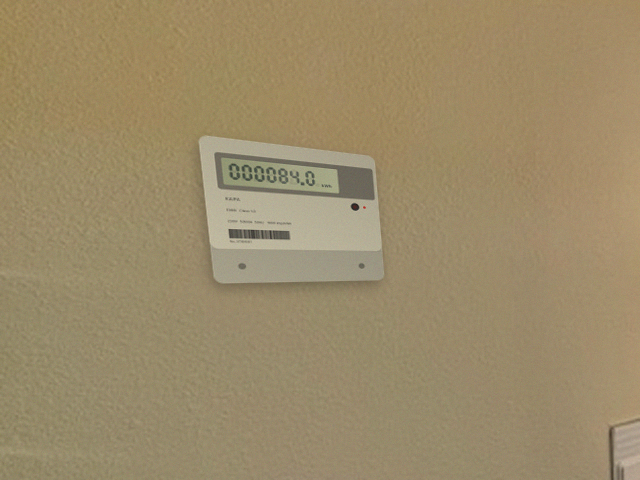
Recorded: **84.0** kWh
